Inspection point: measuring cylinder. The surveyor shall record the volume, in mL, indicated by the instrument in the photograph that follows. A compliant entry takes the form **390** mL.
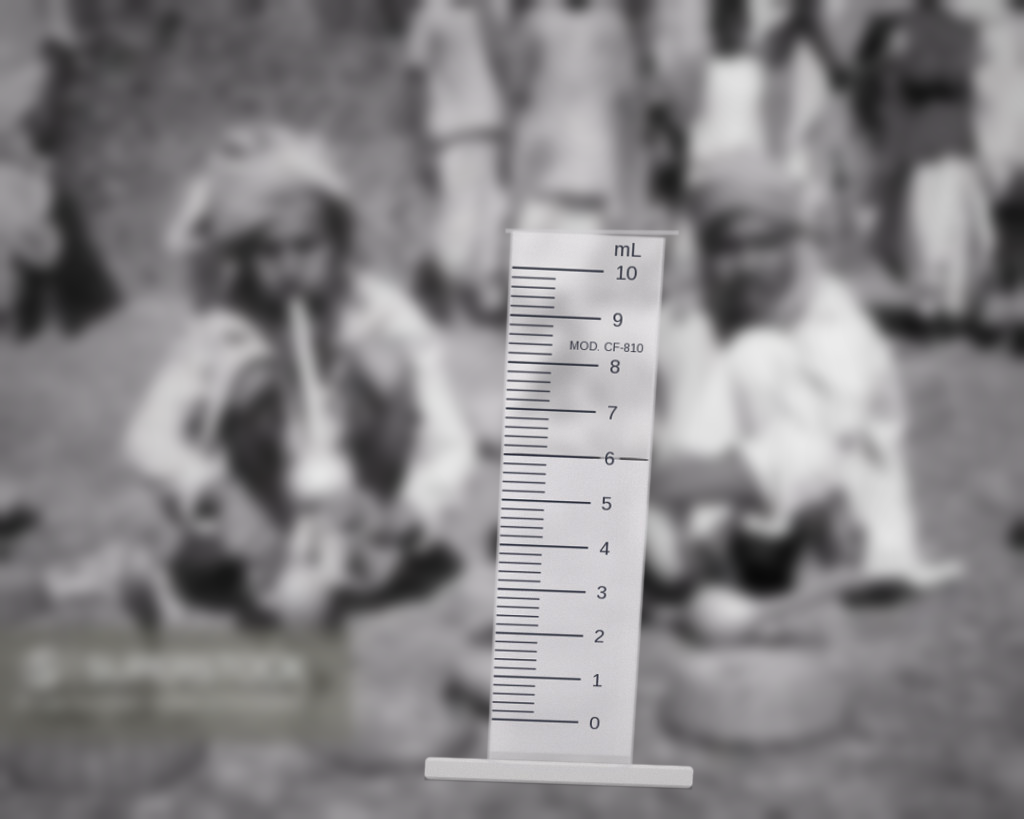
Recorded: **6** mL
